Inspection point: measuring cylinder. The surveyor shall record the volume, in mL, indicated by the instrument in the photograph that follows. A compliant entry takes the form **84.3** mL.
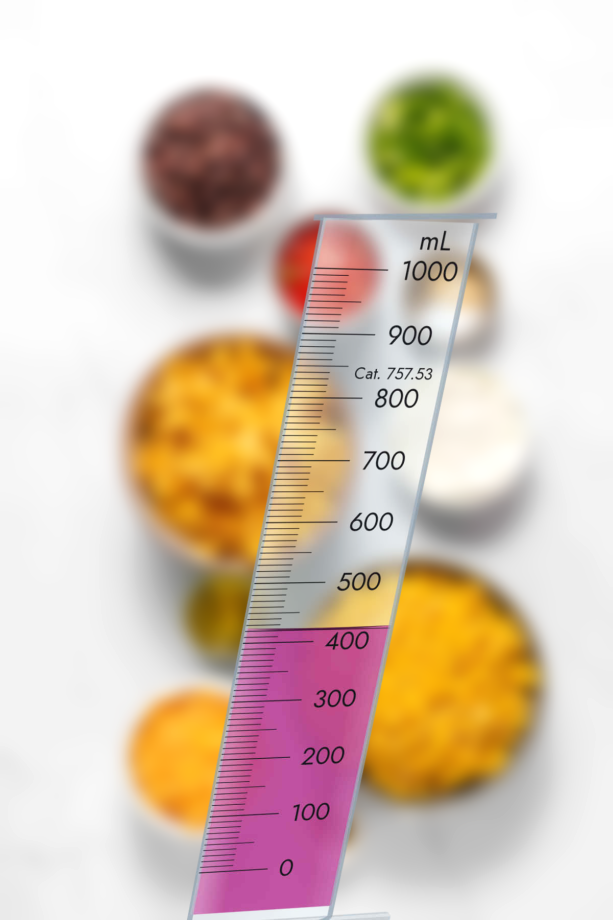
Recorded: **420** mL
